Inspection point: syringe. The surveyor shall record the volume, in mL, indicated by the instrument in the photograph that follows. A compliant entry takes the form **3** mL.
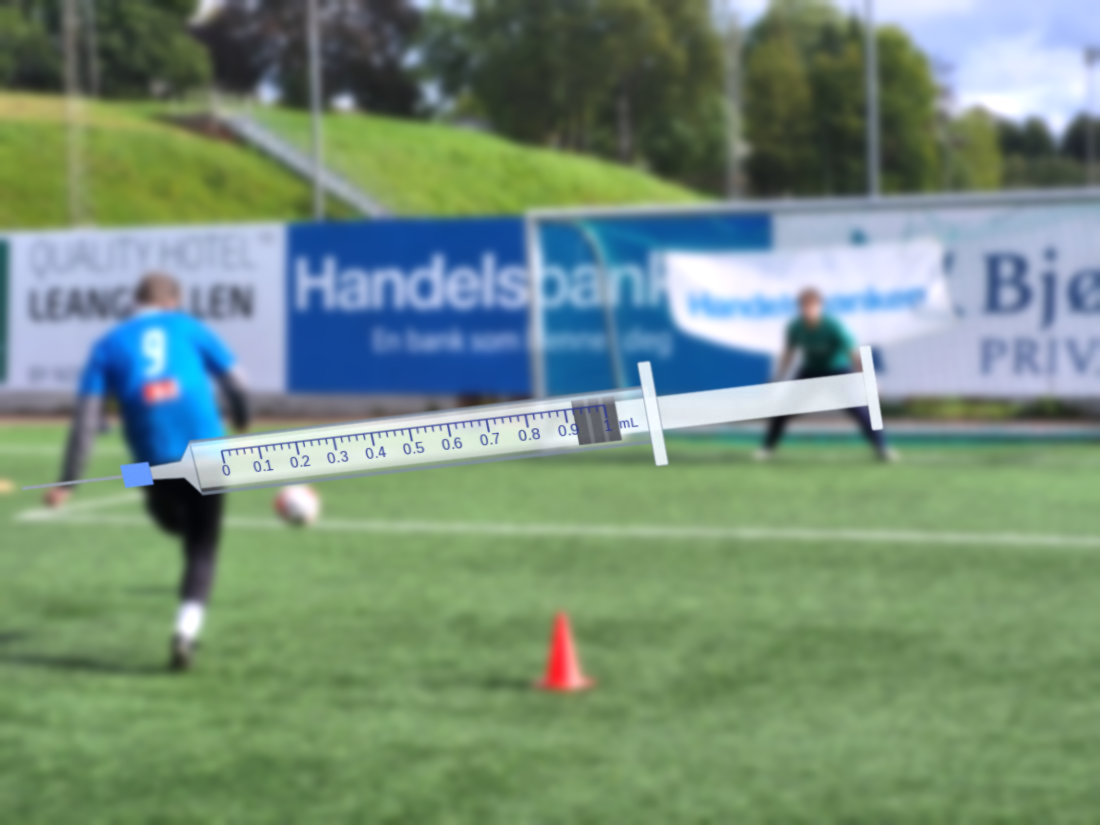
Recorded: **0.92** mL
